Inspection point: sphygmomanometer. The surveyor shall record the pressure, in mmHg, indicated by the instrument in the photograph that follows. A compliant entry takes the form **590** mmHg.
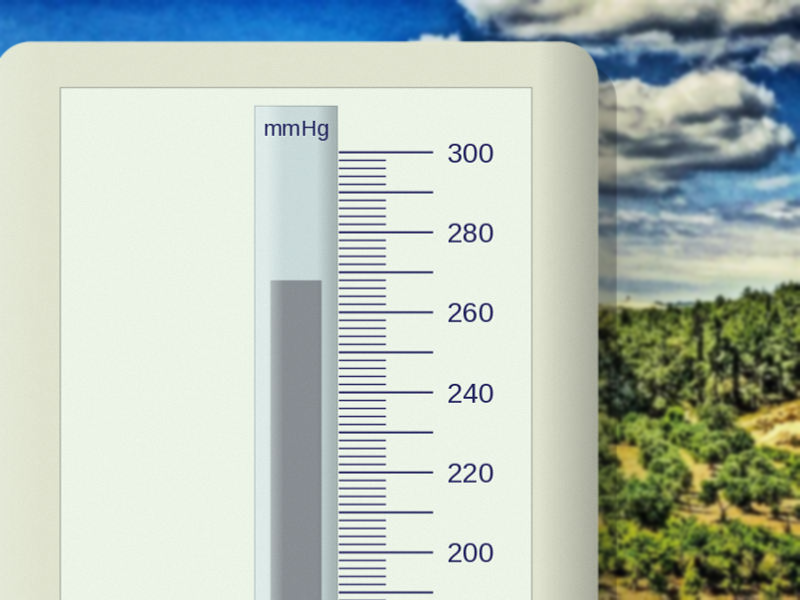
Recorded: **268** mmHg
